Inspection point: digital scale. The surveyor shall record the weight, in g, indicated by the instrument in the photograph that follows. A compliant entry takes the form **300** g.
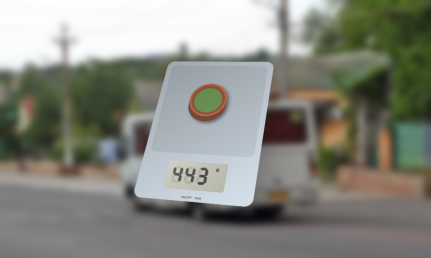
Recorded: **443** g
